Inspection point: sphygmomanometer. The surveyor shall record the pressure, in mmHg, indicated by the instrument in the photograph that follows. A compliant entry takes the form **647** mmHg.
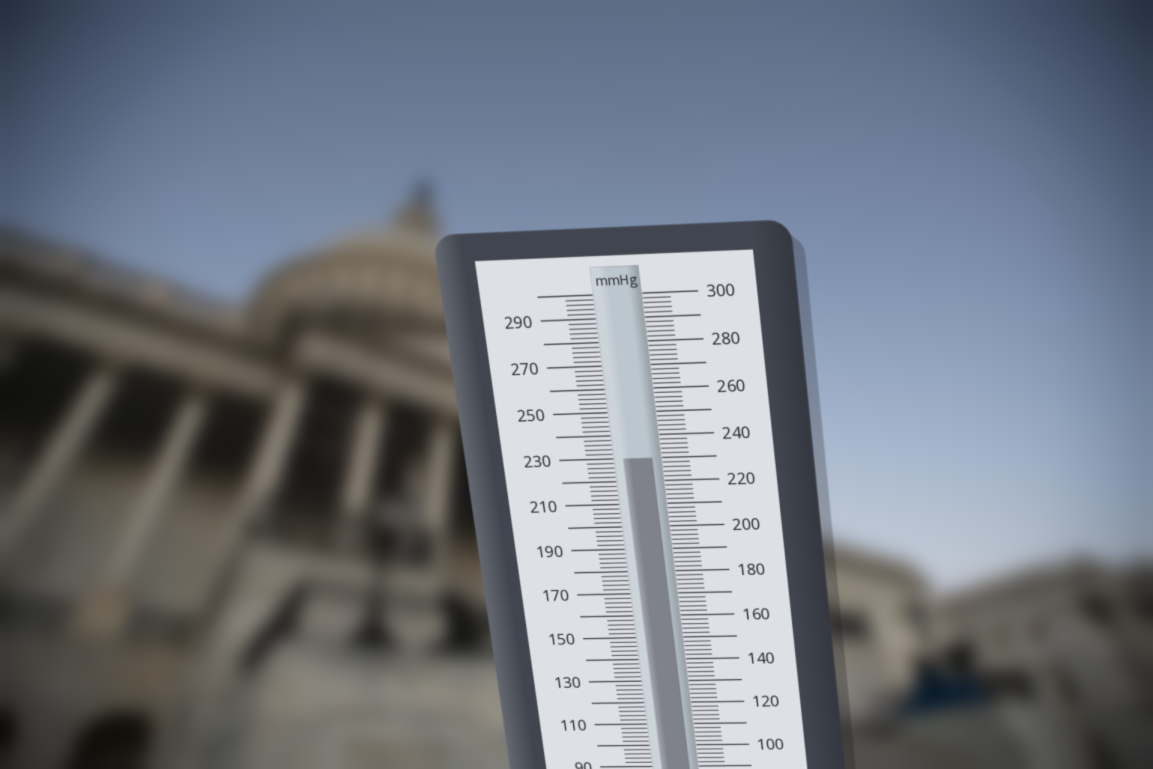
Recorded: **230** mmHg
